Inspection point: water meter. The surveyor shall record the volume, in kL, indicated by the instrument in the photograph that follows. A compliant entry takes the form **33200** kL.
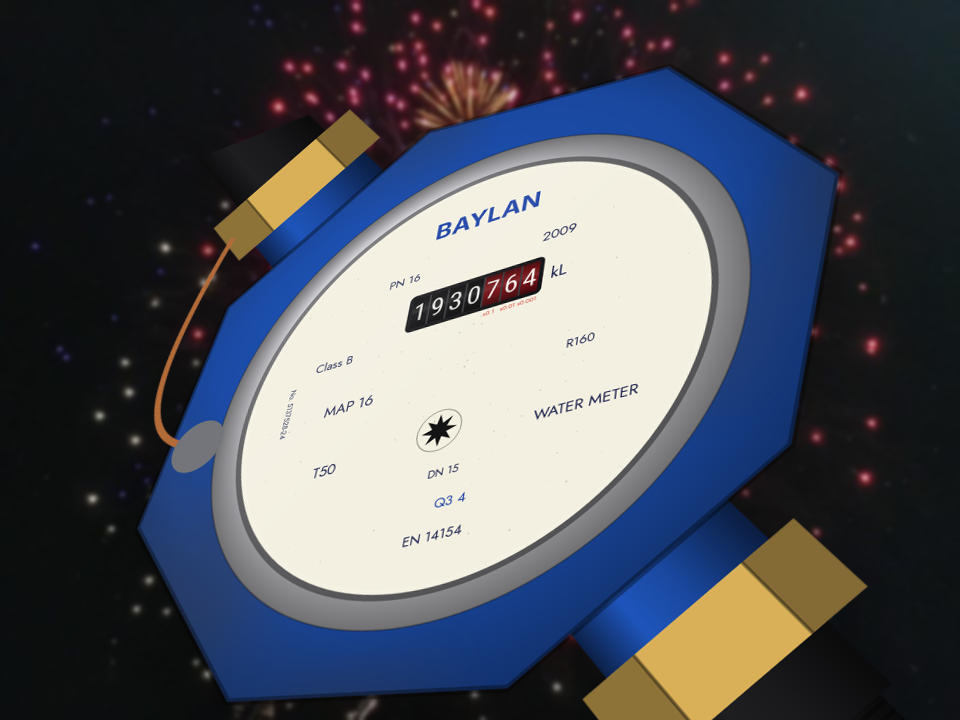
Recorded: **1930.764** kL
